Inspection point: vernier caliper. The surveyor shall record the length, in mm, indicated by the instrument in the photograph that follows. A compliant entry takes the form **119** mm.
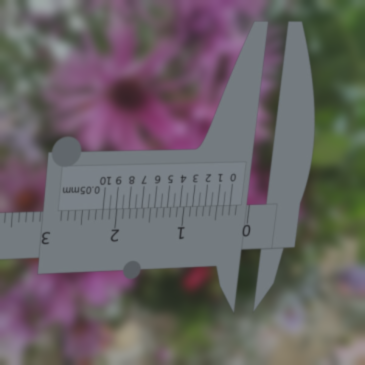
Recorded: **3.0** mm
